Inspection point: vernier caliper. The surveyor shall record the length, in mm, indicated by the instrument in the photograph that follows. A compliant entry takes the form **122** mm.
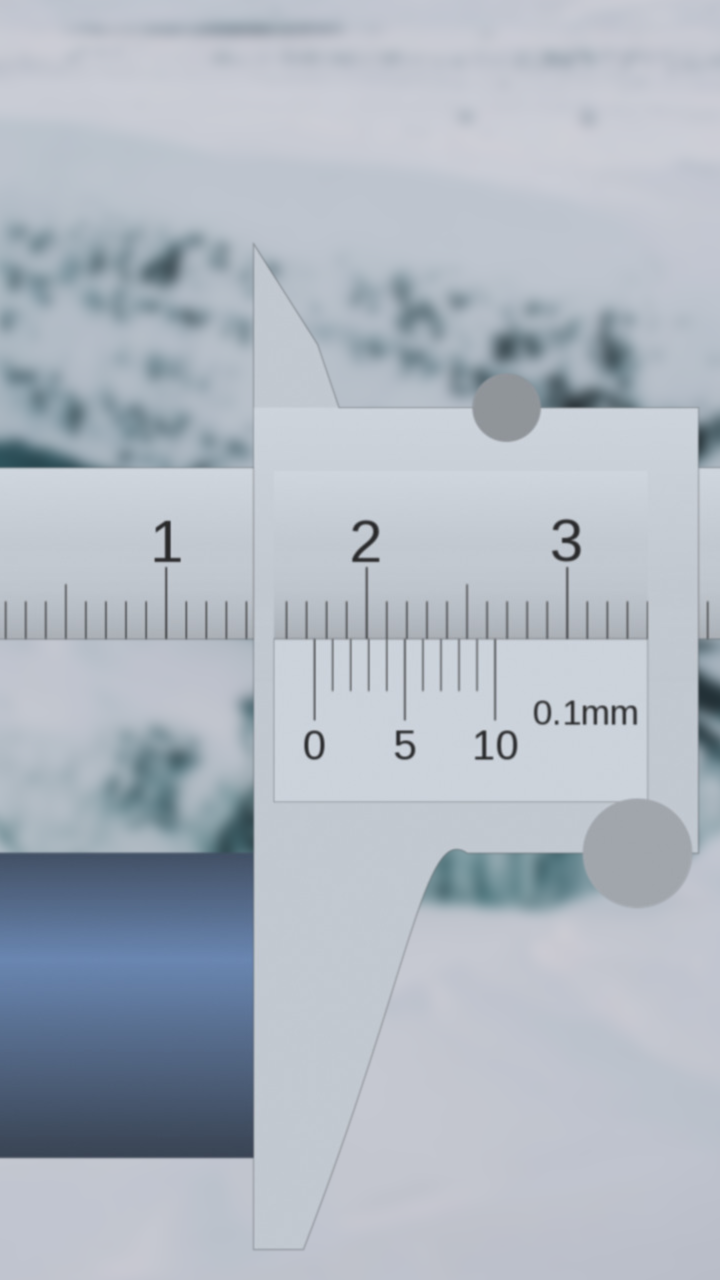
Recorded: **17.4** mm
